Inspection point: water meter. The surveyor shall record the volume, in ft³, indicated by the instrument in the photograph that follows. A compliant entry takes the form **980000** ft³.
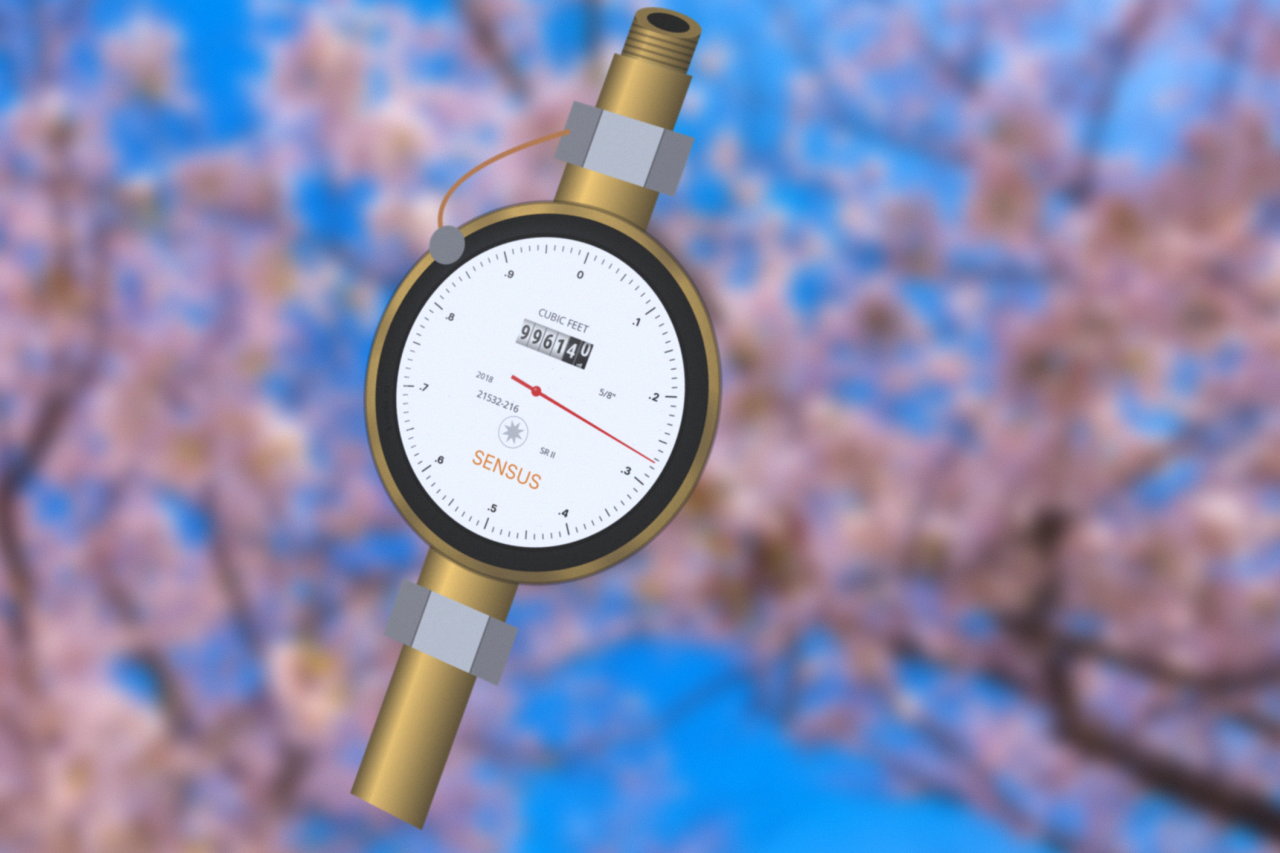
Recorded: **996140.27** ft³
